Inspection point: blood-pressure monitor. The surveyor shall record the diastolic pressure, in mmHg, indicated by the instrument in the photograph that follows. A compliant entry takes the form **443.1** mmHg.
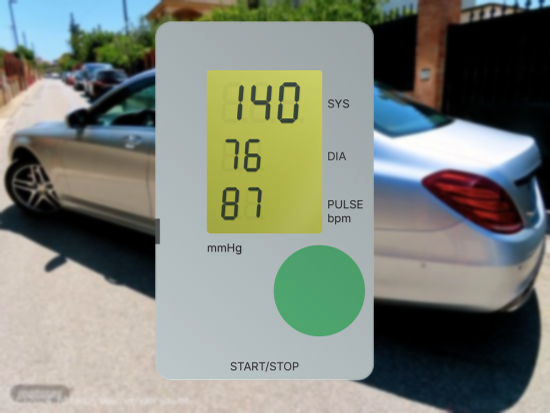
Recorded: **76** mmHg
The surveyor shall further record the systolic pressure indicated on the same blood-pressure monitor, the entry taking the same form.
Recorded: **140** mmHg
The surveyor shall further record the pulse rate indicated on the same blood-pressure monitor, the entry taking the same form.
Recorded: **87** bpm
